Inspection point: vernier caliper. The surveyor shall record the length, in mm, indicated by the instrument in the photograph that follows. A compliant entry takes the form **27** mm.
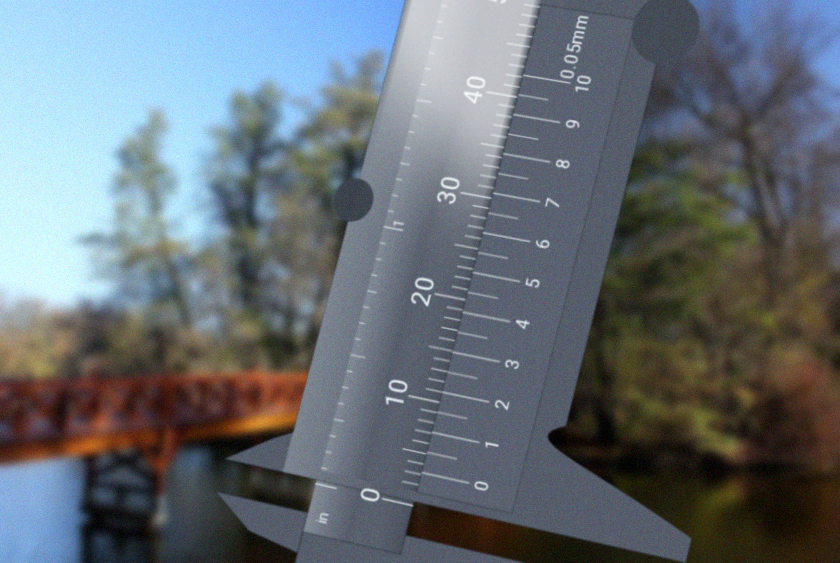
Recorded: **3.2** mm
